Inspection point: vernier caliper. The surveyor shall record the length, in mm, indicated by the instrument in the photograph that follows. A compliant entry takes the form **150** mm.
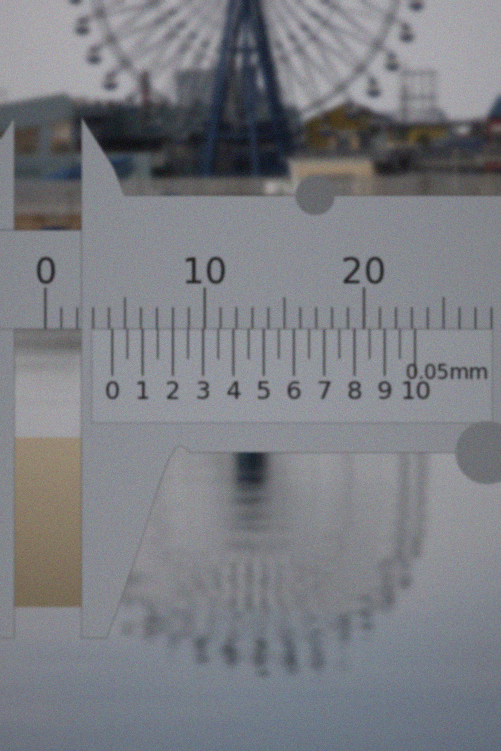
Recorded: **4.2** mm
